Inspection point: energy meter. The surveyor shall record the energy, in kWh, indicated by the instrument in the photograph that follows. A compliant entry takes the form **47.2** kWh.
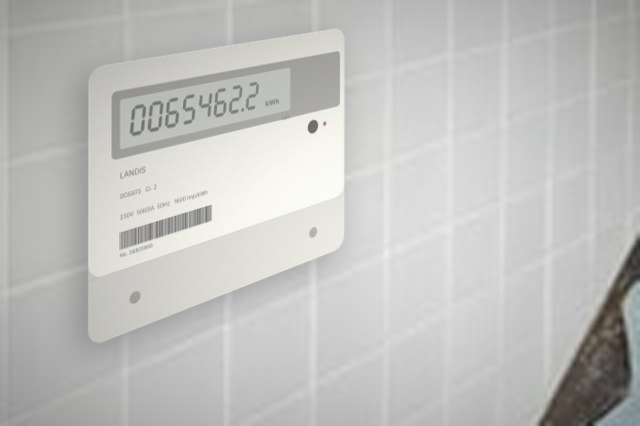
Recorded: **65462.2** kWh
